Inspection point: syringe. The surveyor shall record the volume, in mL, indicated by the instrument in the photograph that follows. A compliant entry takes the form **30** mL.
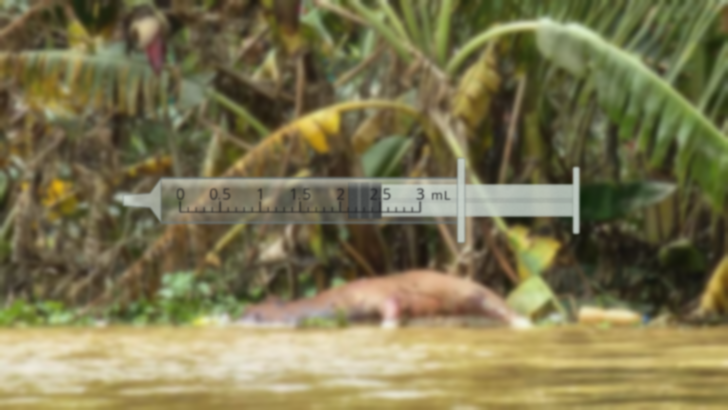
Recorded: **2.1** mL
